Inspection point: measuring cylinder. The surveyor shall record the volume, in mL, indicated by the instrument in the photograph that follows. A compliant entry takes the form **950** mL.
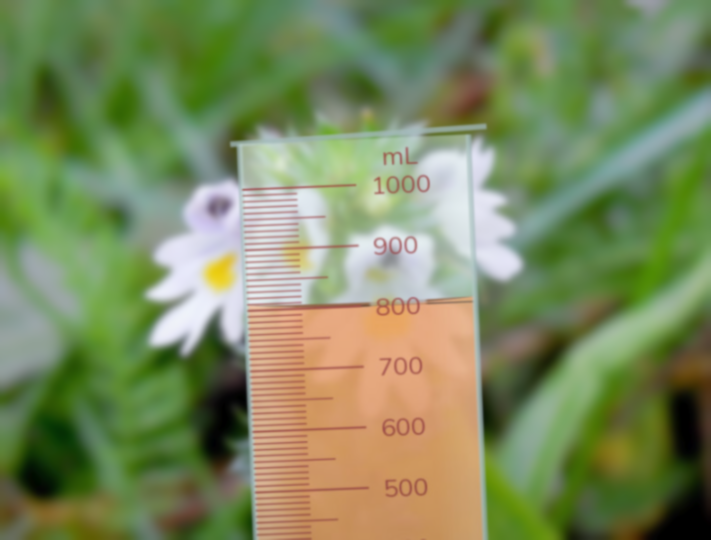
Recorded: **800** mL
